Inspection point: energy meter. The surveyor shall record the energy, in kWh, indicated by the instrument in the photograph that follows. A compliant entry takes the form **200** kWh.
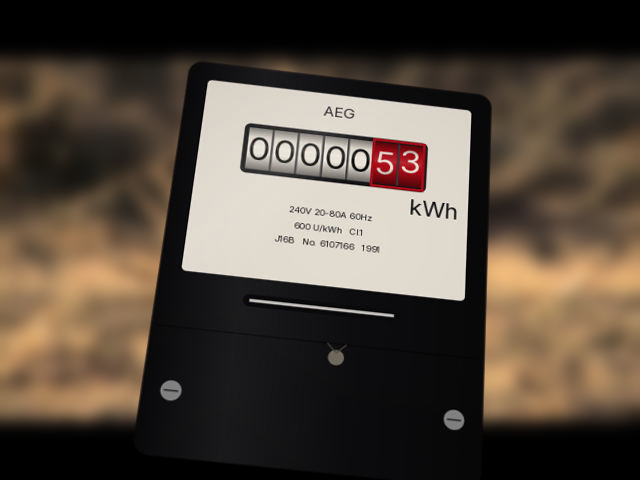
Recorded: **0.53** kWh
